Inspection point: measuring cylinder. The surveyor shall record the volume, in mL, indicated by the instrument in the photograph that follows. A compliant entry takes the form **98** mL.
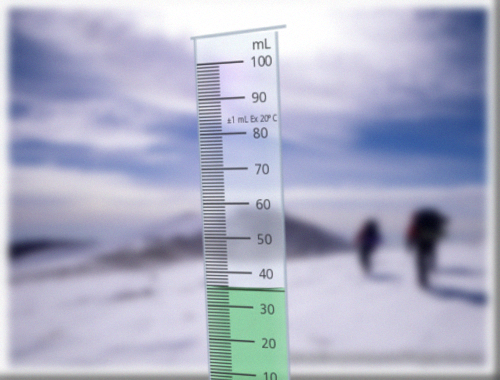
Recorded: **35** mL
